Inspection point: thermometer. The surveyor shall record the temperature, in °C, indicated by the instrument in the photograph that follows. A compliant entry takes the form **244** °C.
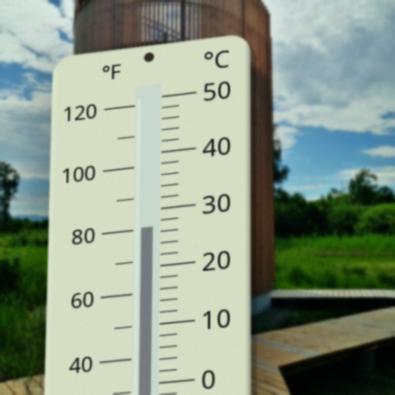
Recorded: **27** °C
